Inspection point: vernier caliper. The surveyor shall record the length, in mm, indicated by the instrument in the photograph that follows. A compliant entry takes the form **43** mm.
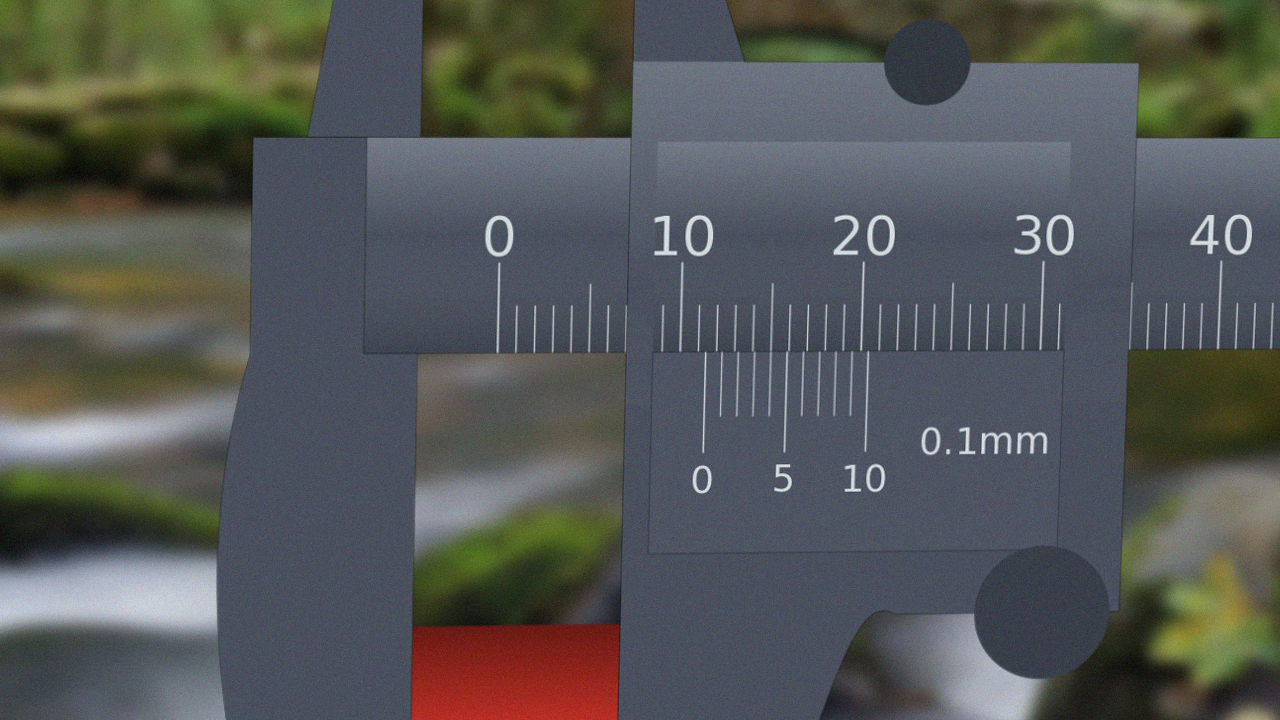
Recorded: **11.4** mm
